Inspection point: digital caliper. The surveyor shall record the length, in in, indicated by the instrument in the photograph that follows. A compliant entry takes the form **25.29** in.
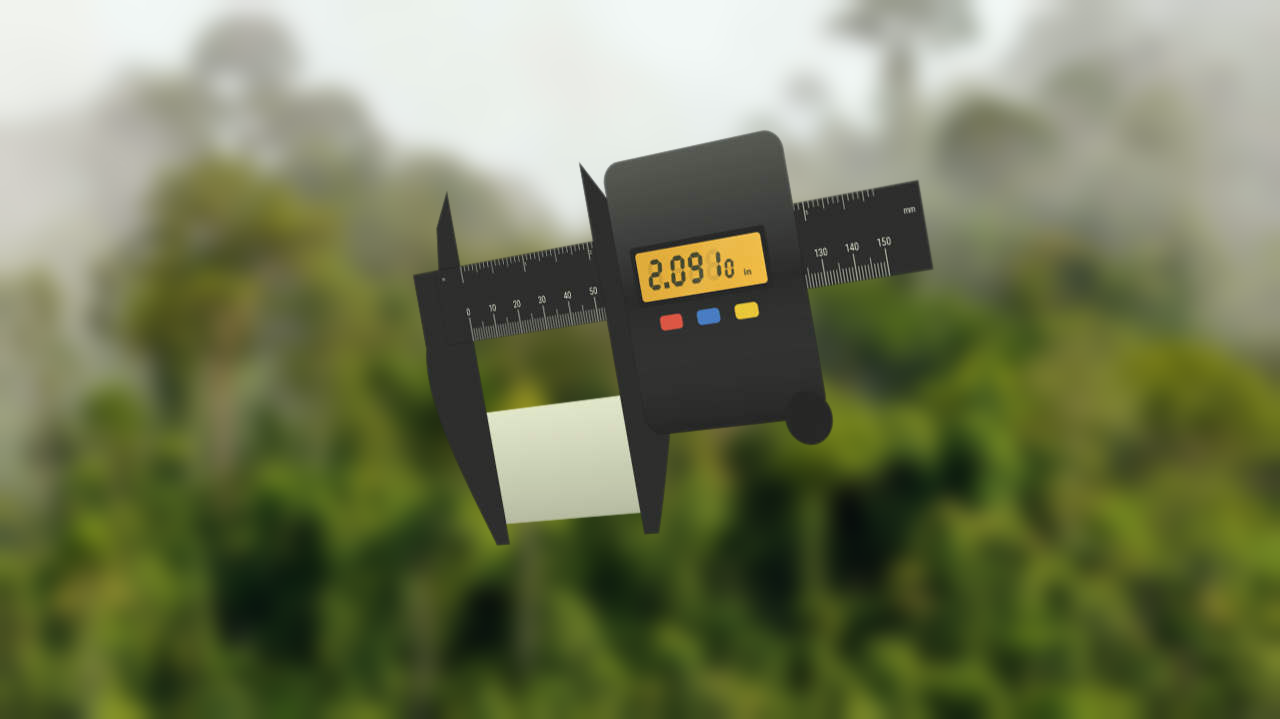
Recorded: **2.0910** in
